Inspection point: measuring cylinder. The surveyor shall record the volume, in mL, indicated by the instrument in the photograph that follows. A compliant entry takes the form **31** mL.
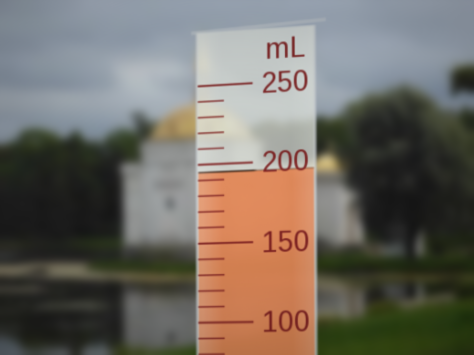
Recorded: **195** mL
